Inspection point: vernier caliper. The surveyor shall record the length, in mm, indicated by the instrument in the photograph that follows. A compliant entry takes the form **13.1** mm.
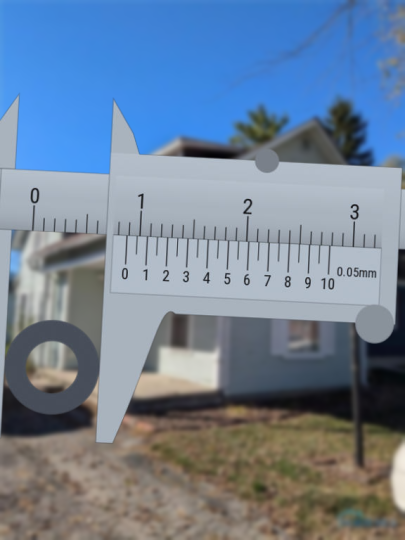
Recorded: **8.8** mm
